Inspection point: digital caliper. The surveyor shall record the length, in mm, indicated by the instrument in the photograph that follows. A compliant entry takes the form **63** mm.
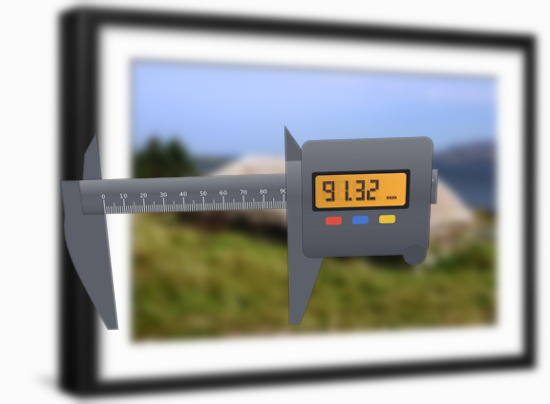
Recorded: **91.32** mm
